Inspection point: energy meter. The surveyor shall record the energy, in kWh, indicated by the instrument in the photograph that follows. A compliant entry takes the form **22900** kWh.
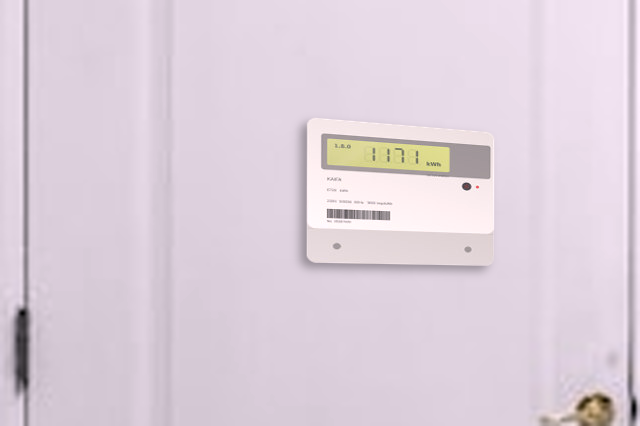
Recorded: **1171** kWh
